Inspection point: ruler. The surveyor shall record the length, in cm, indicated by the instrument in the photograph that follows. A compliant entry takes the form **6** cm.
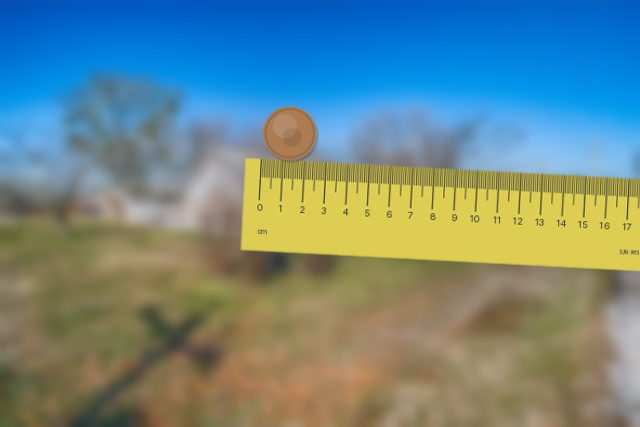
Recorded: **2.5** cm
